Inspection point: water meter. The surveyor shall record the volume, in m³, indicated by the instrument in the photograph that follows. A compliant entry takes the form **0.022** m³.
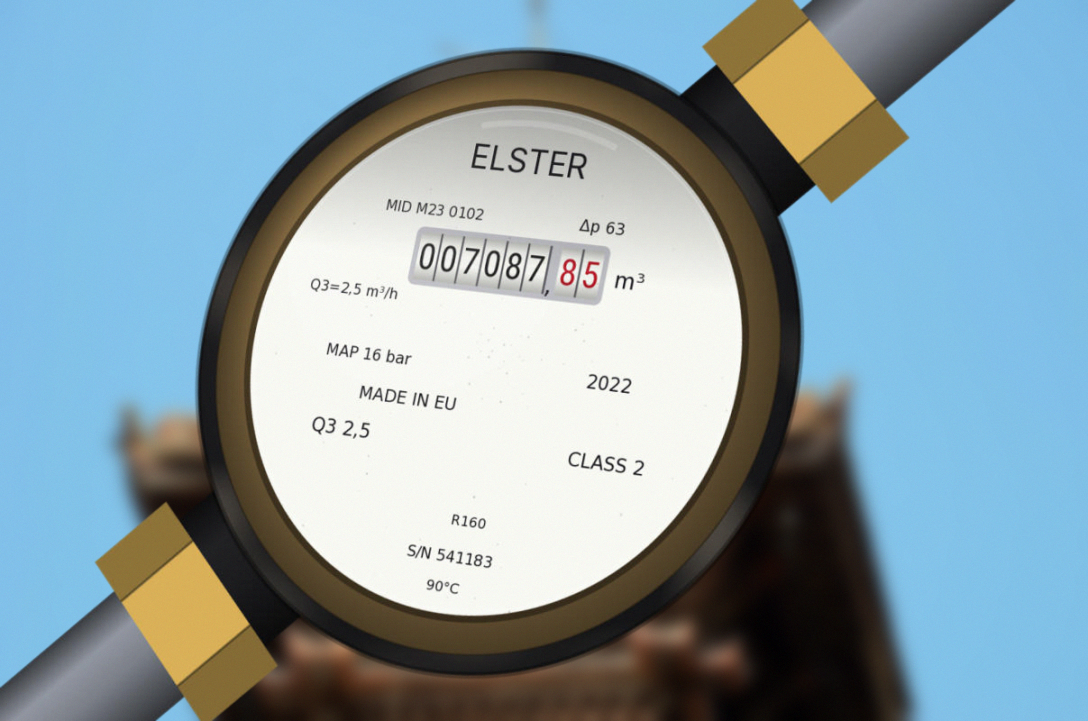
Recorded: **7087.85** m³
